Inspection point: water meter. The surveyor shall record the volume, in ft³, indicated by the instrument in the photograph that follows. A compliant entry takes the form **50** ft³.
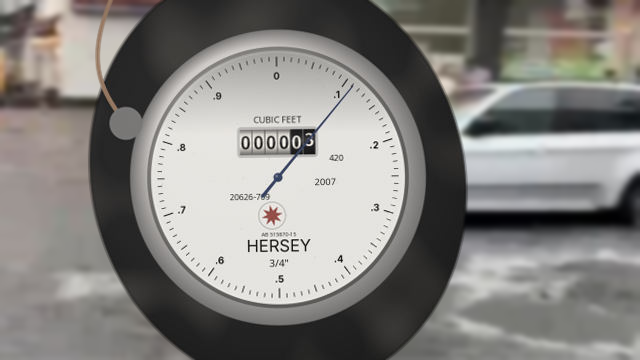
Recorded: **3.11** ft³
